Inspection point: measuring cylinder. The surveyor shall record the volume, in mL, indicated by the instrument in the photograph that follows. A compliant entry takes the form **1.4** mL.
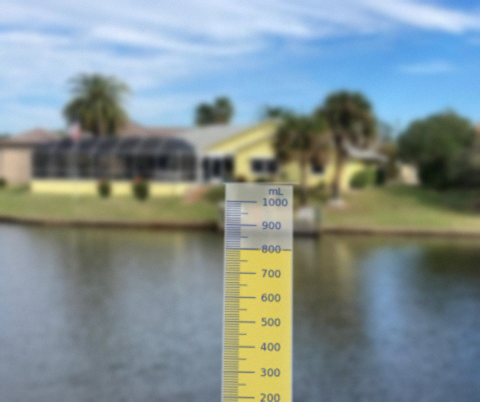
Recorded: **800** mL
